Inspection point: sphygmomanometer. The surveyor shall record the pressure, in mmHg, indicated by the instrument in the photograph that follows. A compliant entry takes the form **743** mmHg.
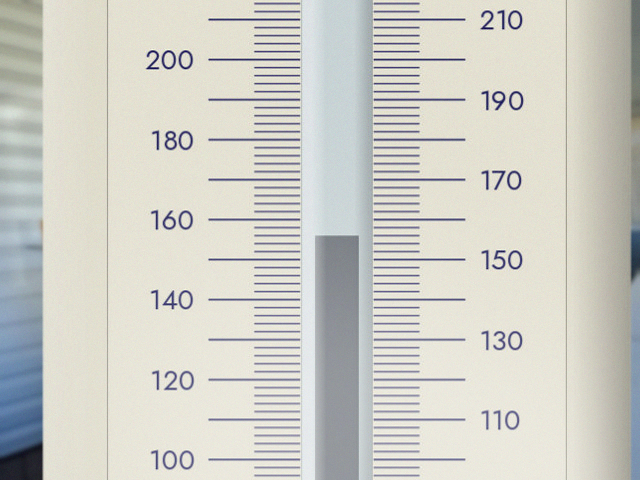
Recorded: **156** mmHg
